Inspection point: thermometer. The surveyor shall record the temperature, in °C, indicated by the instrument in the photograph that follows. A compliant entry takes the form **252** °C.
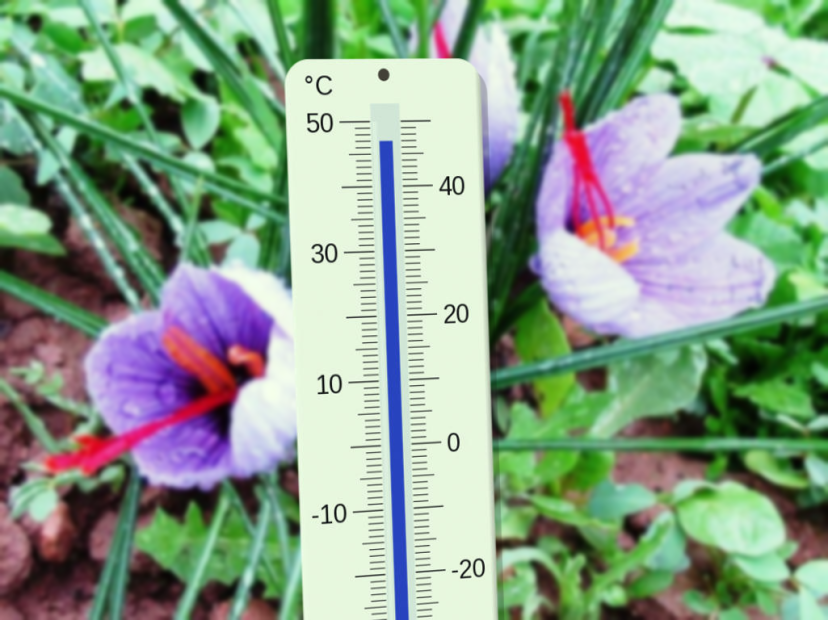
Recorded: **47** °C
